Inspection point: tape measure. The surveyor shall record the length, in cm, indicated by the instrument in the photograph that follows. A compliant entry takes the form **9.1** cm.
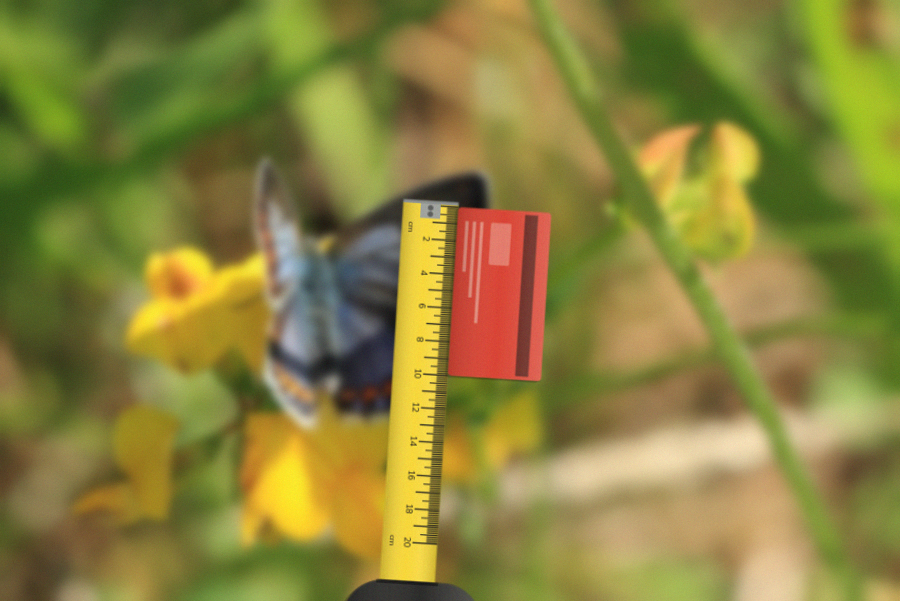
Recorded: **10** cm
